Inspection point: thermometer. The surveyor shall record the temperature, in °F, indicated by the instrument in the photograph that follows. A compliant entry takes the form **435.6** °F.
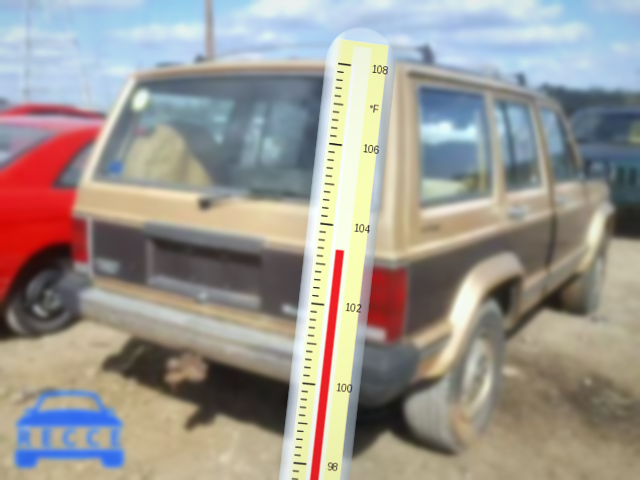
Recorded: **103.4** °F
